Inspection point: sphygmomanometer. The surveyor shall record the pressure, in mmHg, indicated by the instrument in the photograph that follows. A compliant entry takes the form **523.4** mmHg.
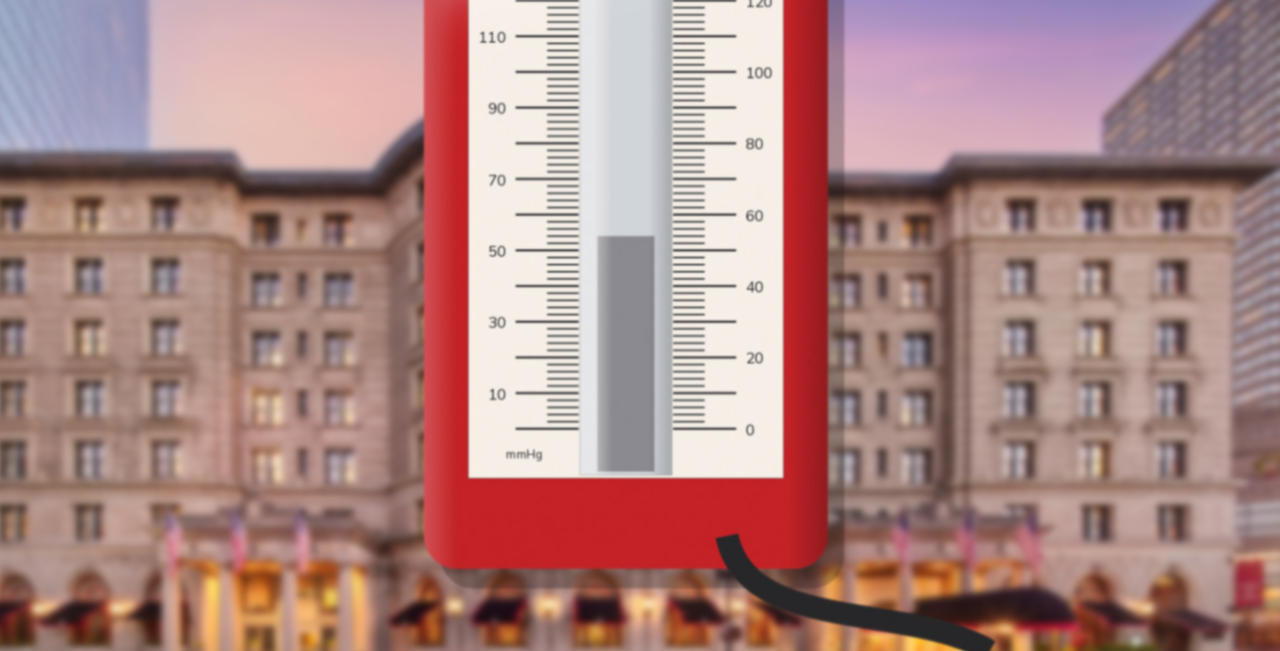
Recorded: **54** mmHg
